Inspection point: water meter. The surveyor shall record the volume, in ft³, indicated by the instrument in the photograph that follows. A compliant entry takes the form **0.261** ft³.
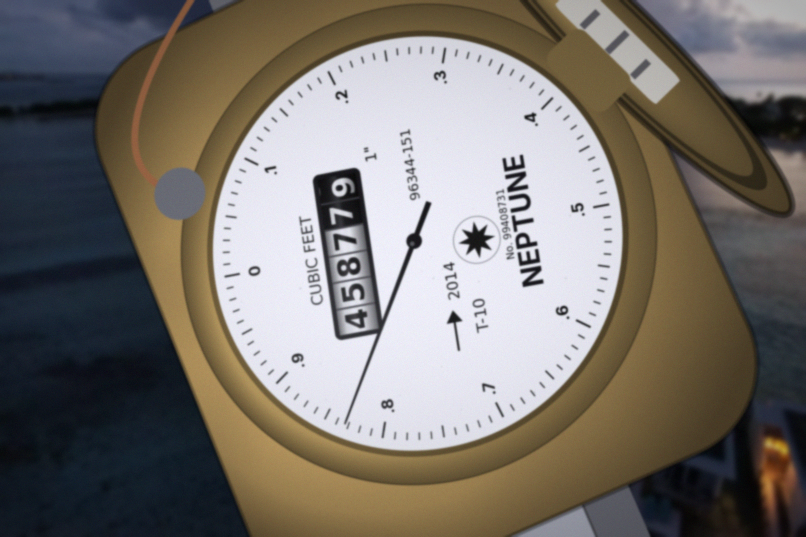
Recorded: **458778.83** ft³
